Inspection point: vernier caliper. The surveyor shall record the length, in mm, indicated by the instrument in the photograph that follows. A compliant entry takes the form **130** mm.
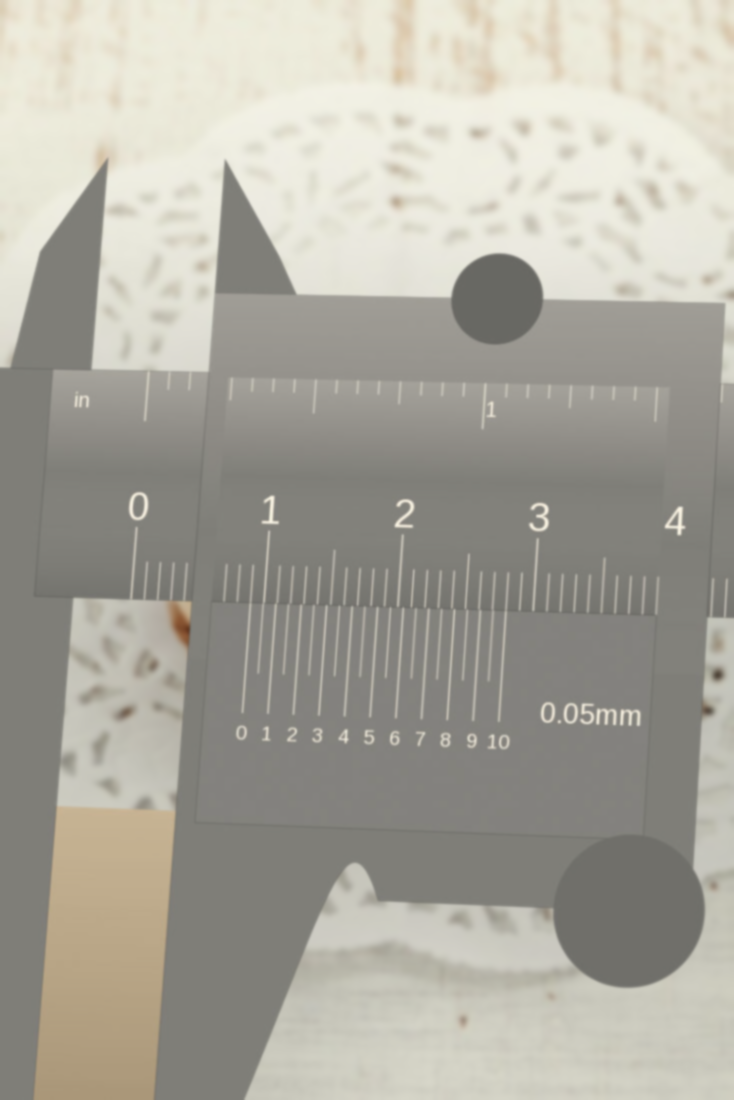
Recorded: **9.0** mm
